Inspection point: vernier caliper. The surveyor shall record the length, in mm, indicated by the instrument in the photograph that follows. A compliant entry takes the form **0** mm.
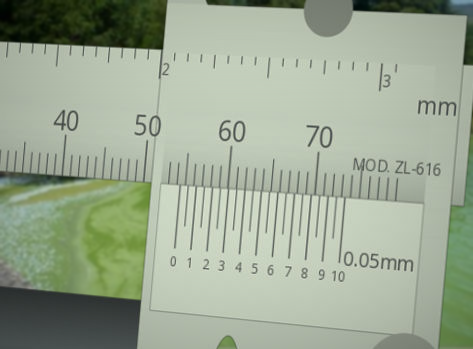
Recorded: **54.4** mm
